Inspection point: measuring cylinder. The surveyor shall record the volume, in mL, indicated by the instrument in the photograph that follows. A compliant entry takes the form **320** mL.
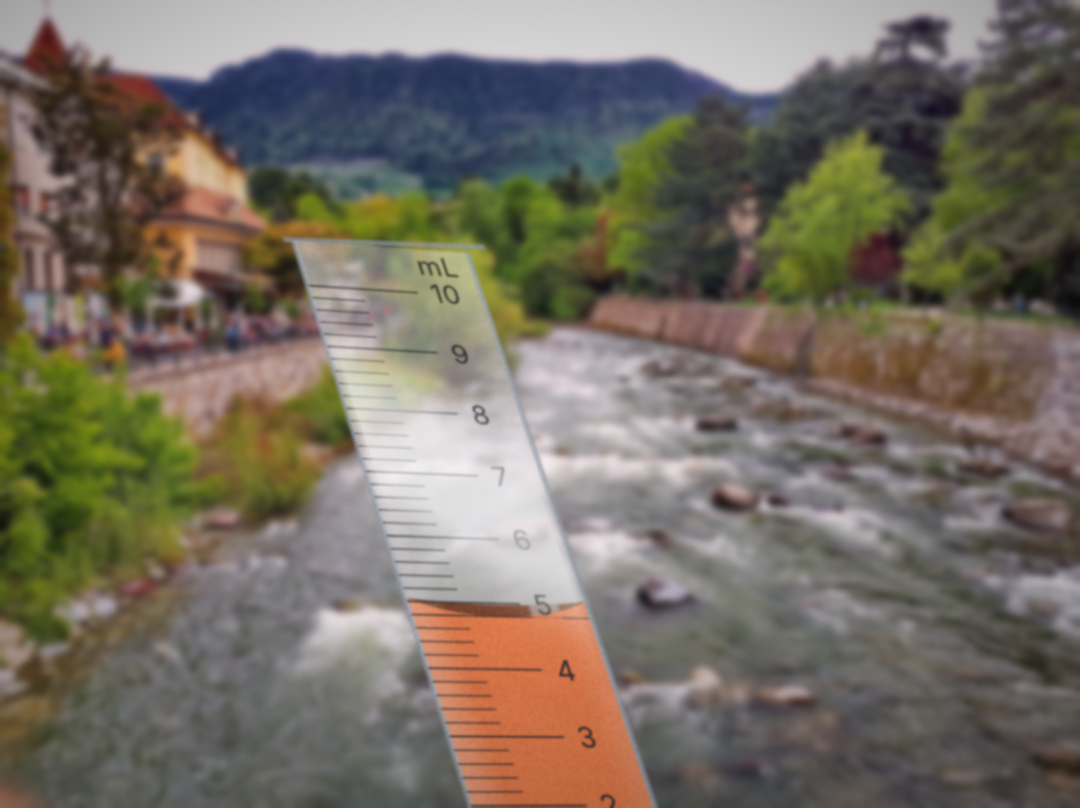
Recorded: **4.8** mL
